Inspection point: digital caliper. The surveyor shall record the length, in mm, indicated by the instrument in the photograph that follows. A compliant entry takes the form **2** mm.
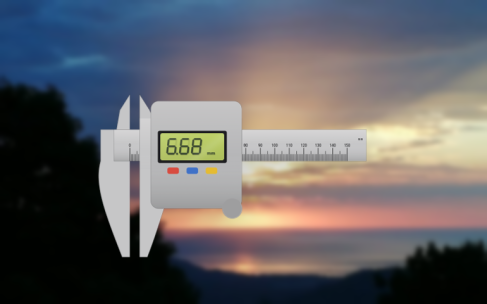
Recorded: **6.68** mm
